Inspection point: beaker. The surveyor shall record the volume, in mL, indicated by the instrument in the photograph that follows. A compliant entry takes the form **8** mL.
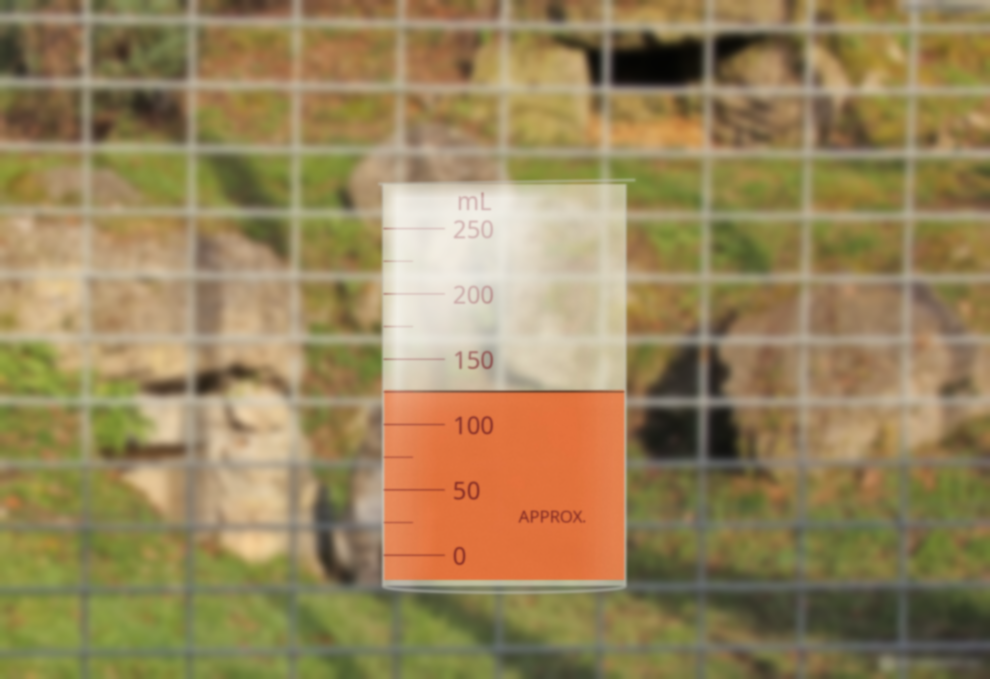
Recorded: **125** mL
